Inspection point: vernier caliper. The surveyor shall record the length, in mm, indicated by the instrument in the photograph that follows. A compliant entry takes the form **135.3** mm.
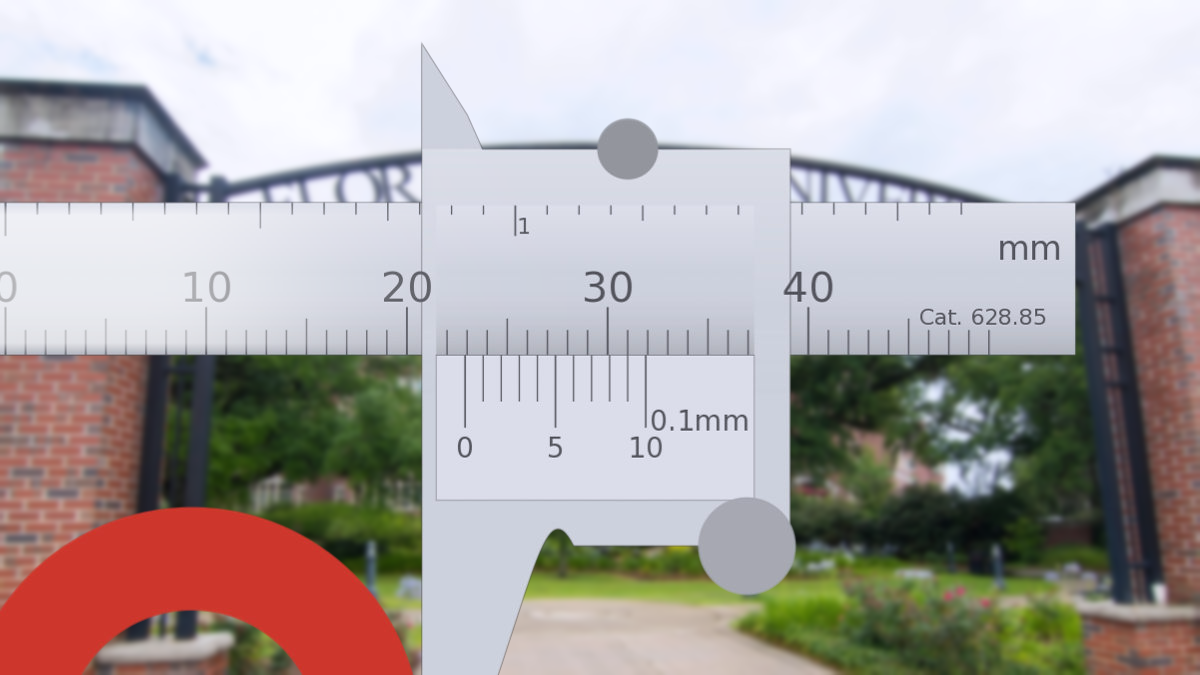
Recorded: **22.9** mm
